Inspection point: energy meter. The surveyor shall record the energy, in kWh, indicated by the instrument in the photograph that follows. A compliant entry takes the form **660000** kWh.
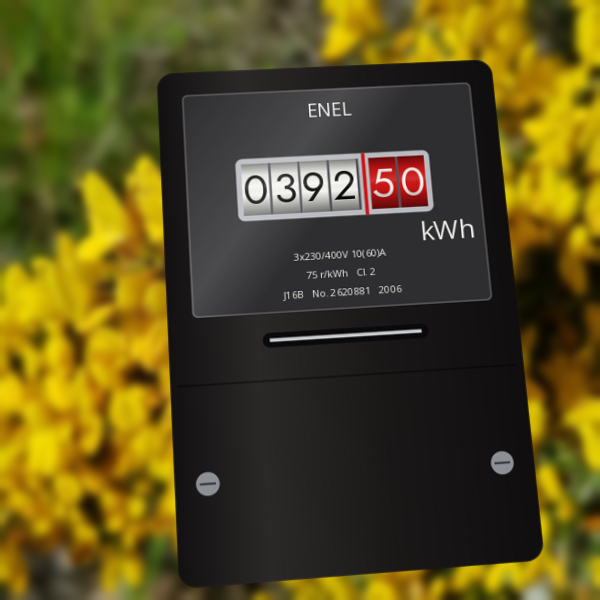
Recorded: **392.50** kWh
